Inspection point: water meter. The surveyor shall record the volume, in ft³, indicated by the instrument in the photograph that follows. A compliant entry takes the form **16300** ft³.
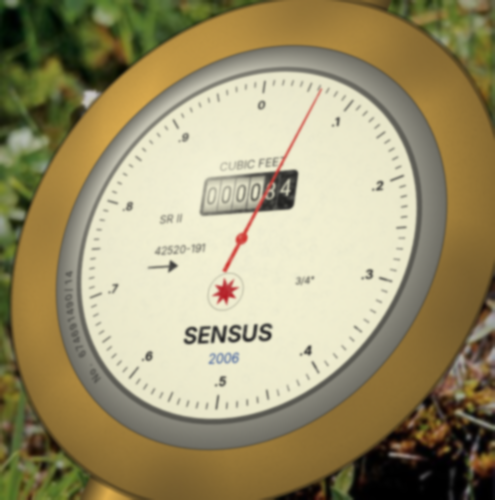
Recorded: **84.06** ft³
